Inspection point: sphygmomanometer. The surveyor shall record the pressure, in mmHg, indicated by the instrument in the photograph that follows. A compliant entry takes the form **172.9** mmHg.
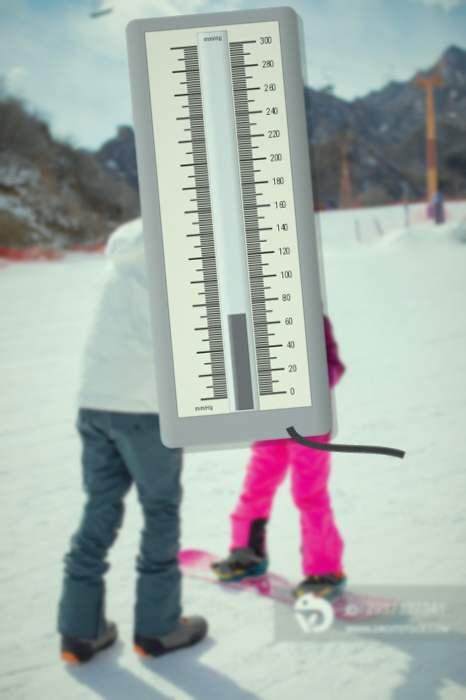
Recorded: **70** mmHg
